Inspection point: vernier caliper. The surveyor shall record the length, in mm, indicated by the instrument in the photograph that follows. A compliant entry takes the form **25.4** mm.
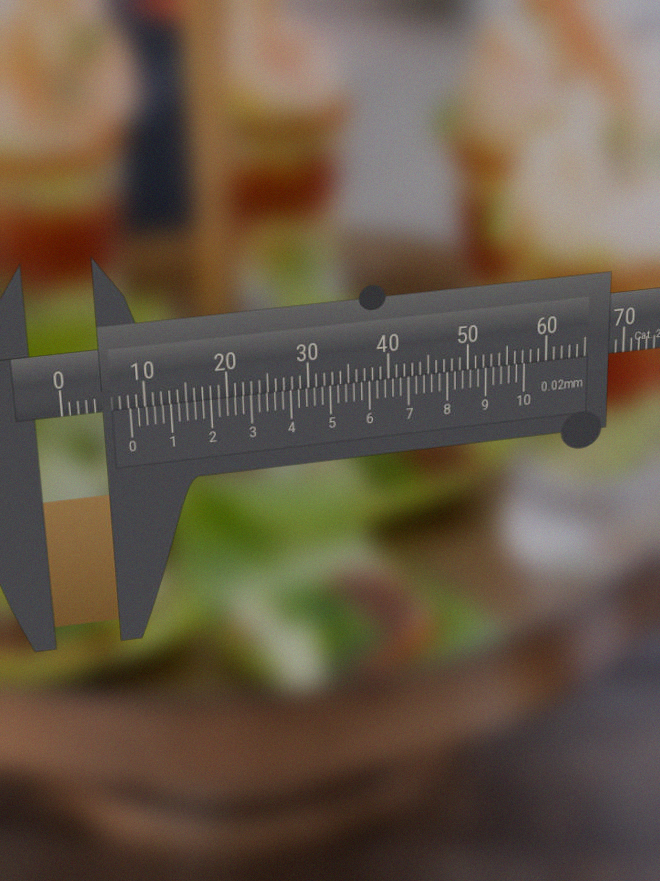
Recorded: **8.2** mm
